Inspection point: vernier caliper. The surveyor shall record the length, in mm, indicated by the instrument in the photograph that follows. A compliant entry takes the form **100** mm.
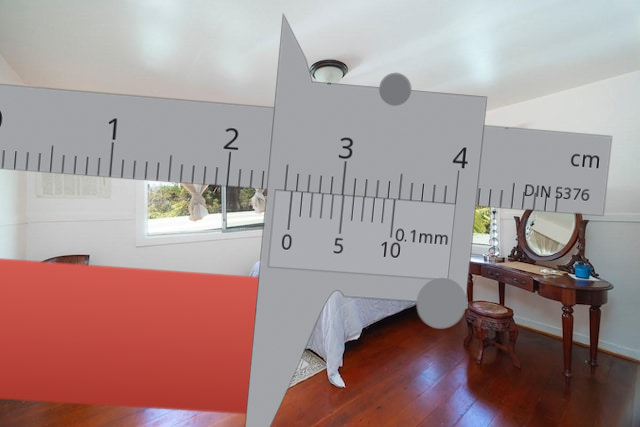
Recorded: **25.6** mm
